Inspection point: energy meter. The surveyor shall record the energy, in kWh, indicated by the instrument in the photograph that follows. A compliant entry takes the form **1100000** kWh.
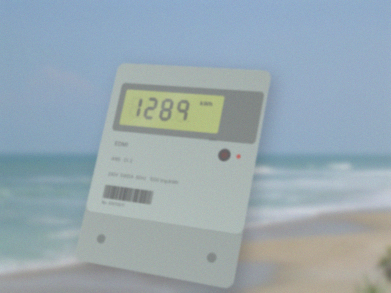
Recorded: **1289** kWh
